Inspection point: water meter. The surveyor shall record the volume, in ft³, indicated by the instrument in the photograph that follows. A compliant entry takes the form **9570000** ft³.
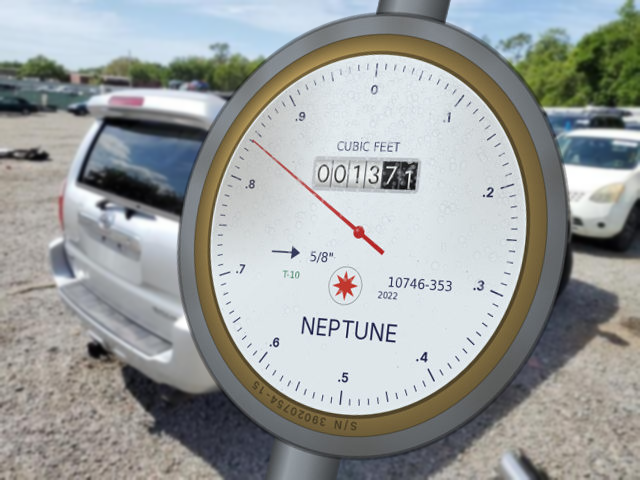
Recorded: **1370.84** ft³
